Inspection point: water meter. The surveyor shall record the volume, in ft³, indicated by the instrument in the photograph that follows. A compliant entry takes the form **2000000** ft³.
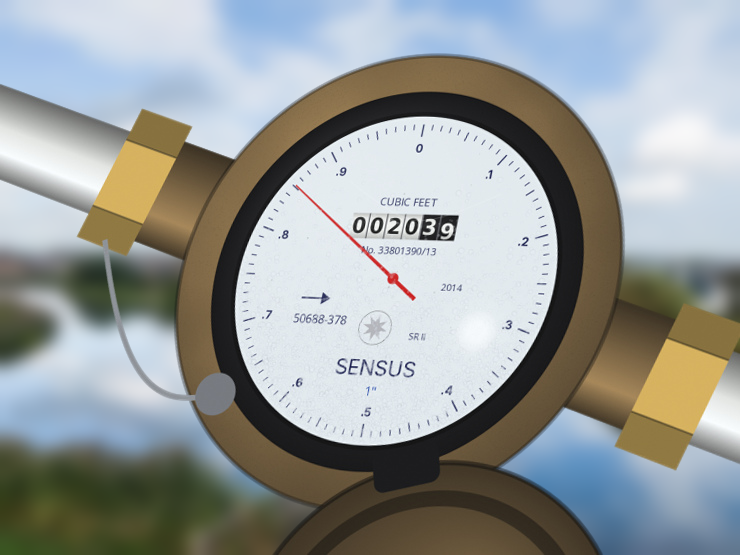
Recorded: **2038.85** ft³
